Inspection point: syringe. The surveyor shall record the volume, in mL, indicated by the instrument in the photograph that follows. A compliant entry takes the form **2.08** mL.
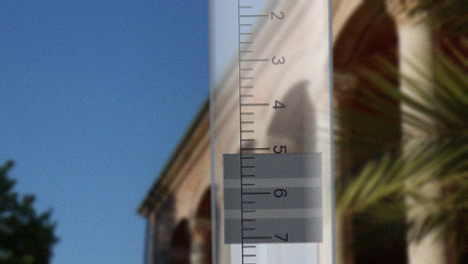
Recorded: **5.1** mL
